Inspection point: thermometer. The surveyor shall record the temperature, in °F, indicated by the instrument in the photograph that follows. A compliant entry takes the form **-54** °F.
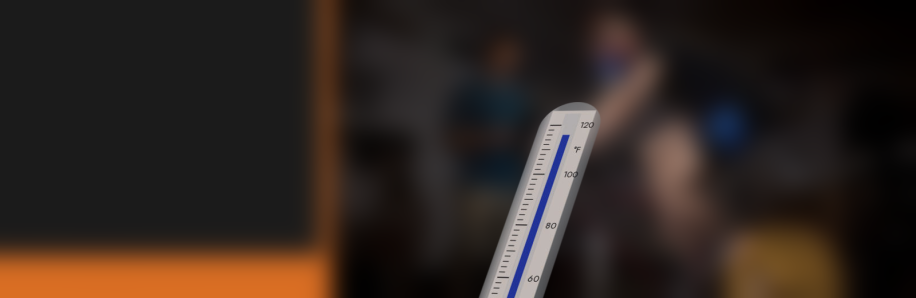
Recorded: **116** °F
